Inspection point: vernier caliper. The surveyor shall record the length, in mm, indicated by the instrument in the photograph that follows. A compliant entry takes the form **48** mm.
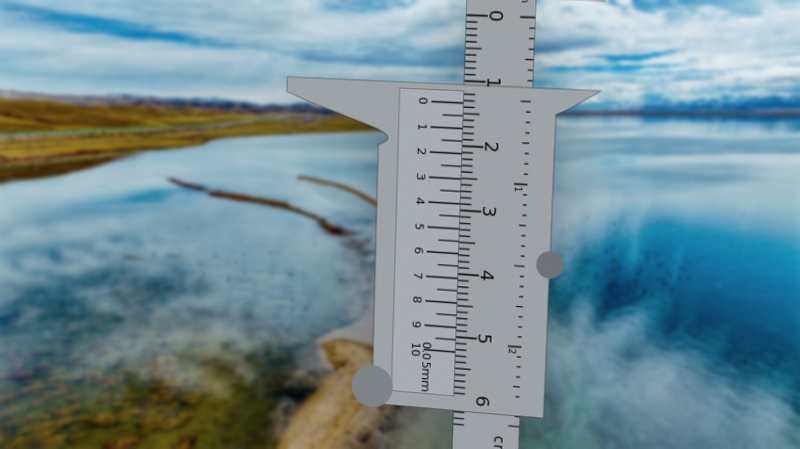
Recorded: **13.4** mm
